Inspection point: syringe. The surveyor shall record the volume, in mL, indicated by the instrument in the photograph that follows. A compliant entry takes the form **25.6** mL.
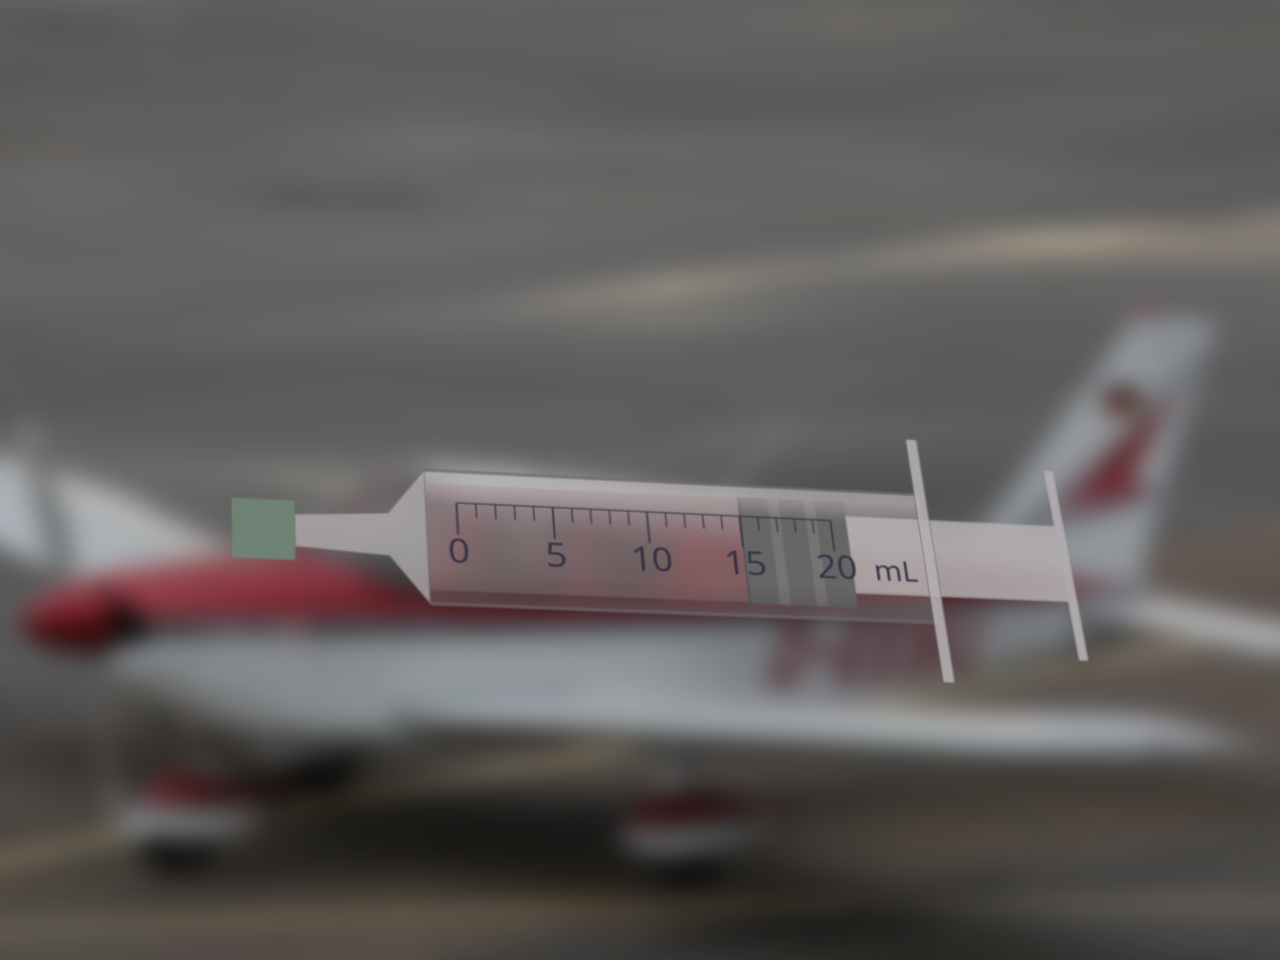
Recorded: **15** mL
